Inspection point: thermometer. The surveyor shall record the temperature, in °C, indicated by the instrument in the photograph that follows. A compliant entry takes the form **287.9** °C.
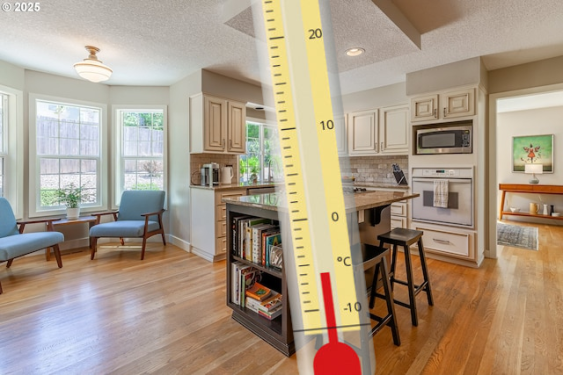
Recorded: **-6** °C
